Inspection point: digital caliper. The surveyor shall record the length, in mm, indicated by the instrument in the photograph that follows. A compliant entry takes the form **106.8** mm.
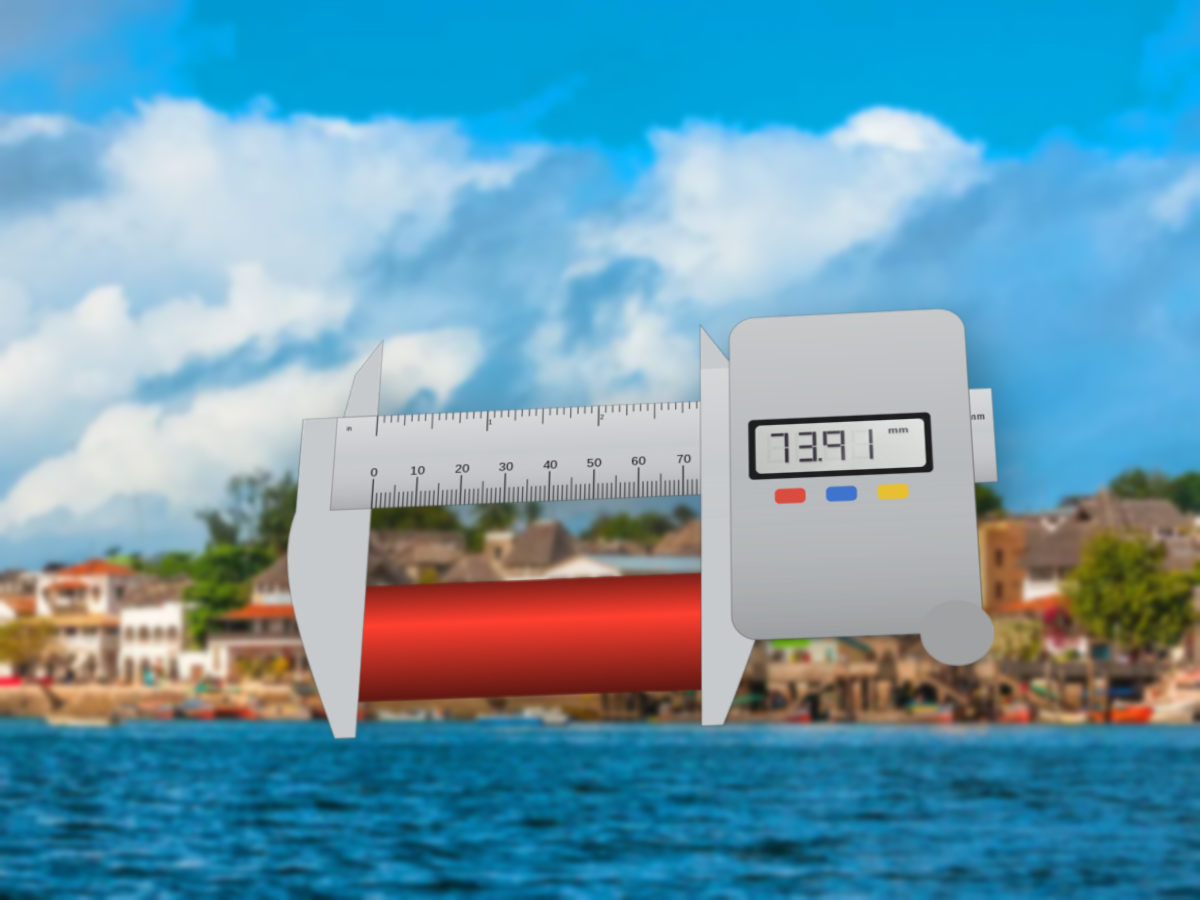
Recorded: **73.91** mm
